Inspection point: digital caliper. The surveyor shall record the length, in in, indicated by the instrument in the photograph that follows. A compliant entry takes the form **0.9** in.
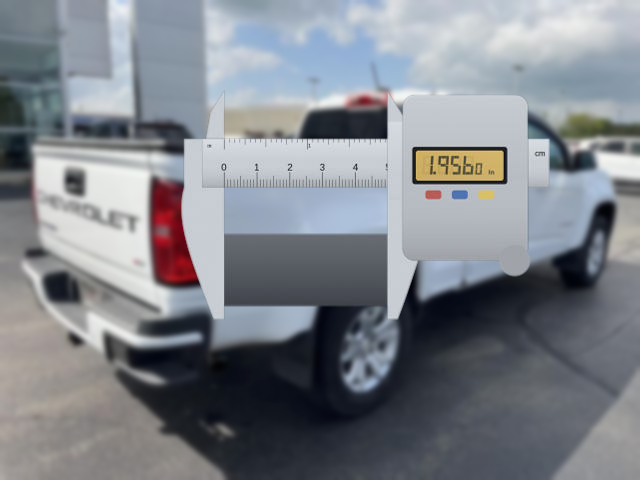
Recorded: **1.9560** in
